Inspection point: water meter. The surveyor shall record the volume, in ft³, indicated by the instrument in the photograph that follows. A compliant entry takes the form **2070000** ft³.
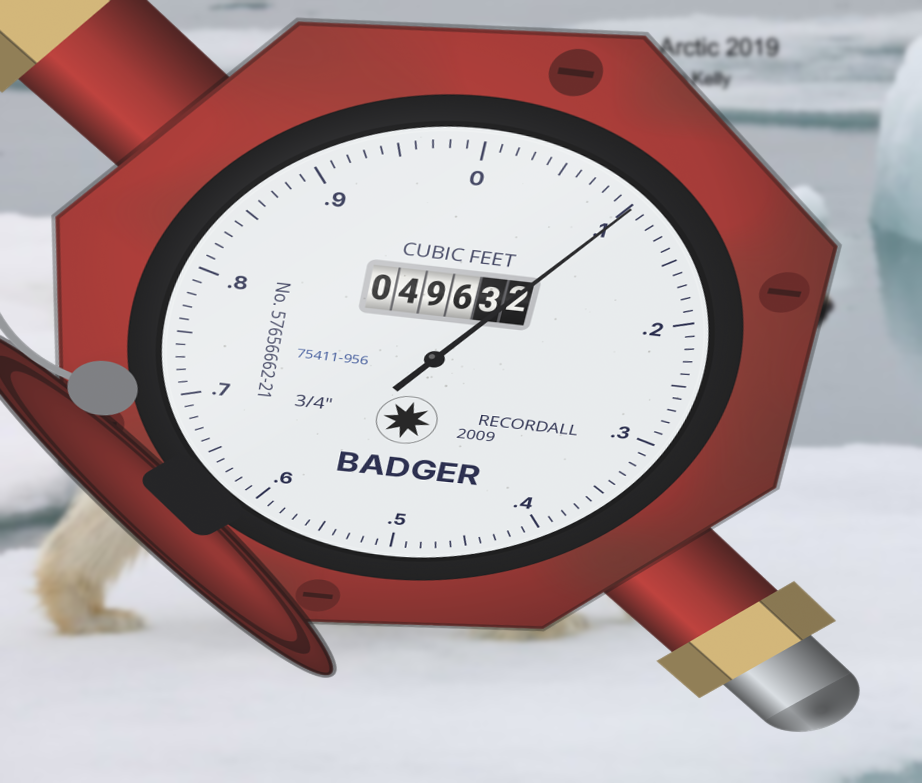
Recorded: **49632.10** ft³
